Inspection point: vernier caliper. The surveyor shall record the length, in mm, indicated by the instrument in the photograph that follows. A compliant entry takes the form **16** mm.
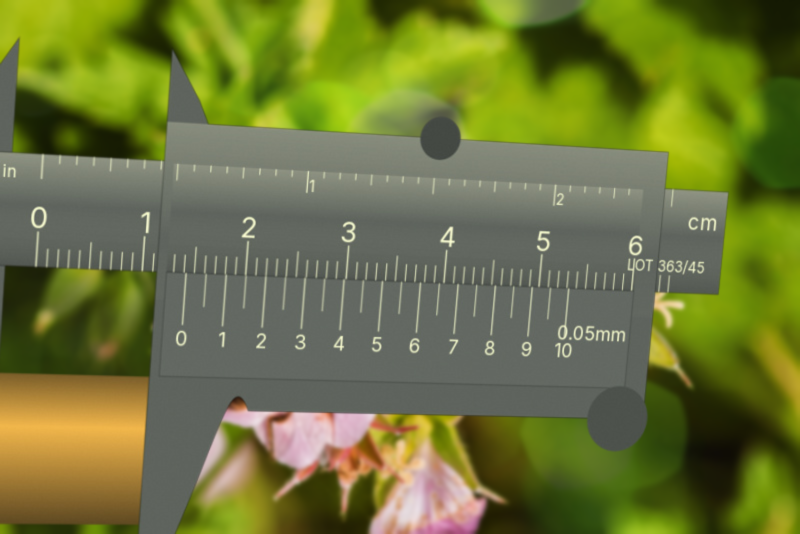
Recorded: **14.2** mm
